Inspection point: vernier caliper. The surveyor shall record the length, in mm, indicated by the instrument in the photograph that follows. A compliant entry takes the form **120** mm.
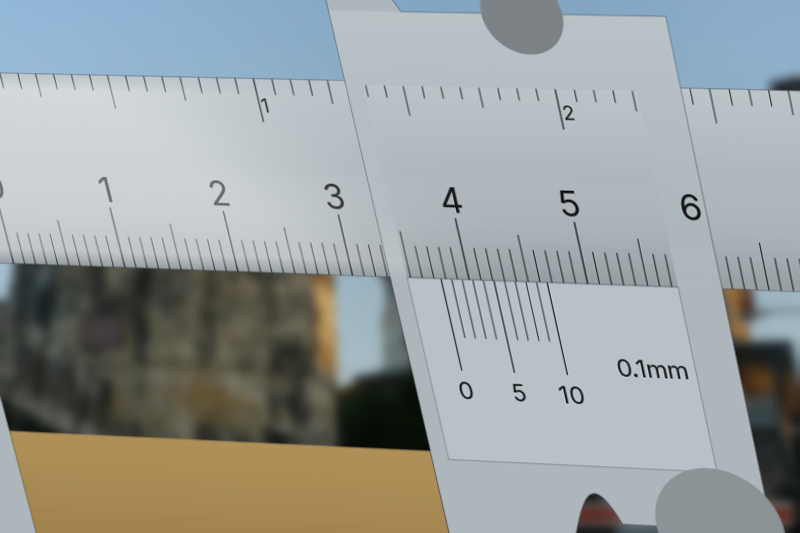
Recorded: **37.6** mm
